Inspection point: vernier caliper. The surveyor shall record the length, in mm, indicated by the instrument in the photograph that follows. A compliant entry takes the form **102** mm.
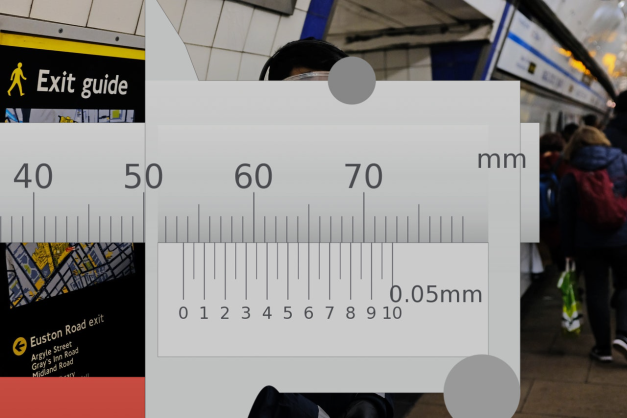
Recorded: **53.6** mm
